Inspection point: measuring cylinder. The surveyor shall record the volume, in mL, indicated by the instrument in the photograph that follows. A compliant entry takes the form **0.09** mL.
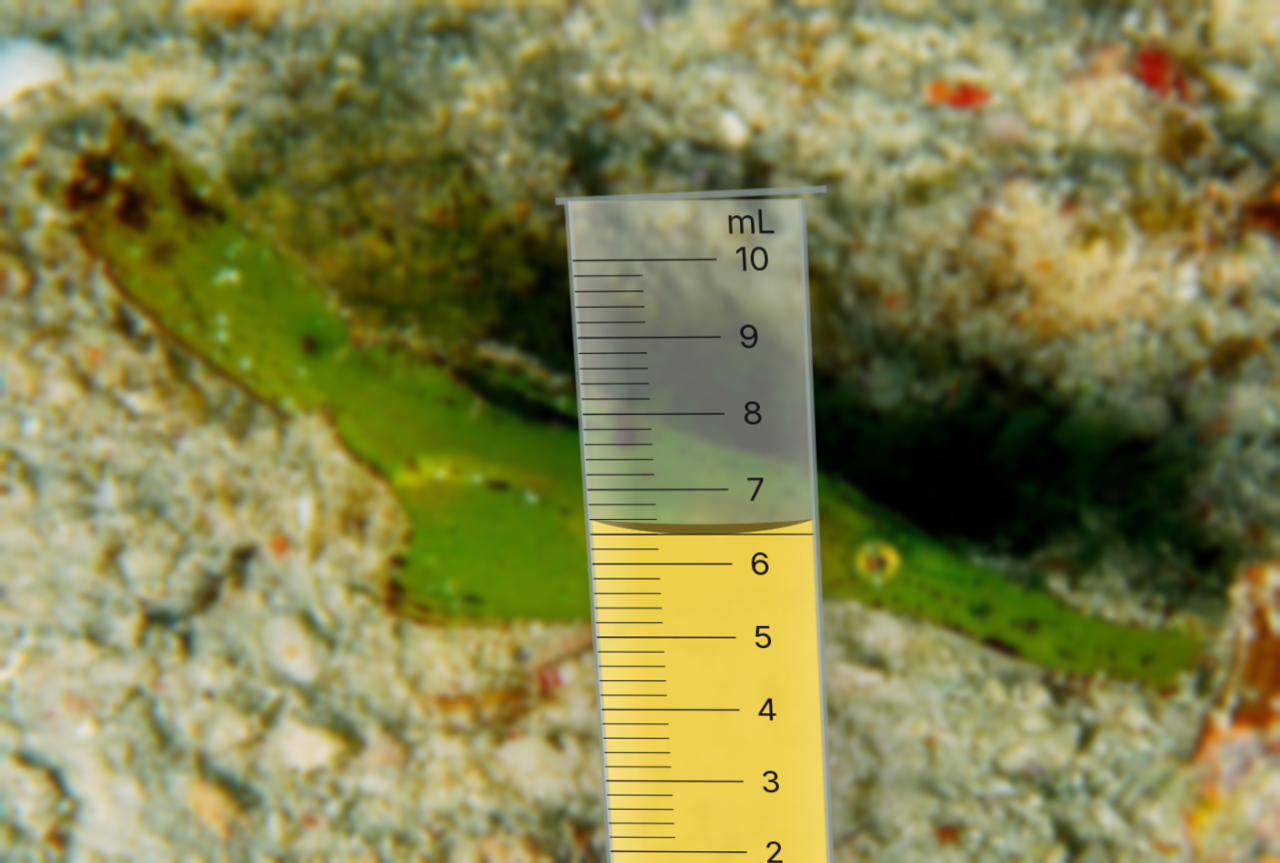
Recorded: **6.4** mL
